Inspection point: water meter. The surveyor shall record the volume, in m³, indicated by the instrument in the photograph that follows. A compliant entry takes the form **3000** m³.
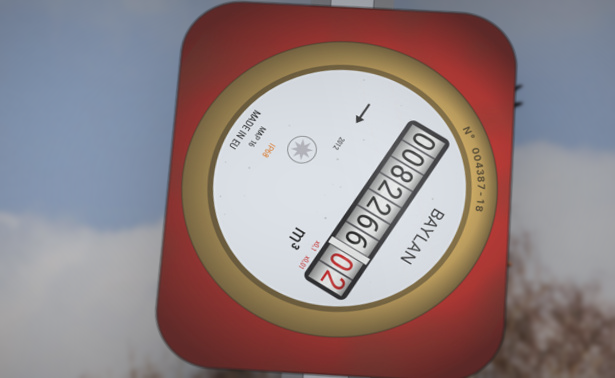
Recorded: **82266.02** m³
